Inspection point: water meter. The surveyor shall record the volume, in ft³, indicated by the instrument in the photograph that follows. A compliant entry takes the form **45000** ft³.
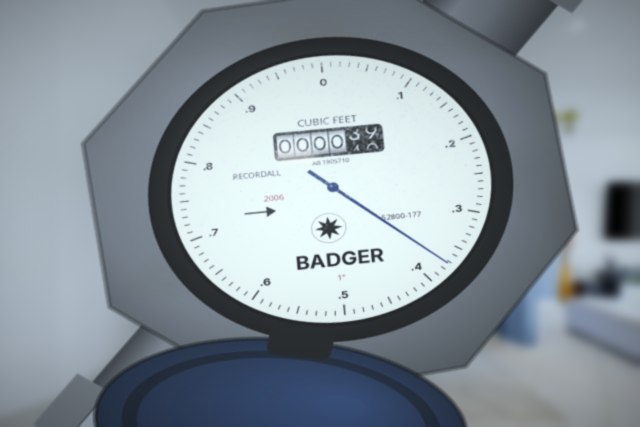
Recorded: **39.37** ft³
